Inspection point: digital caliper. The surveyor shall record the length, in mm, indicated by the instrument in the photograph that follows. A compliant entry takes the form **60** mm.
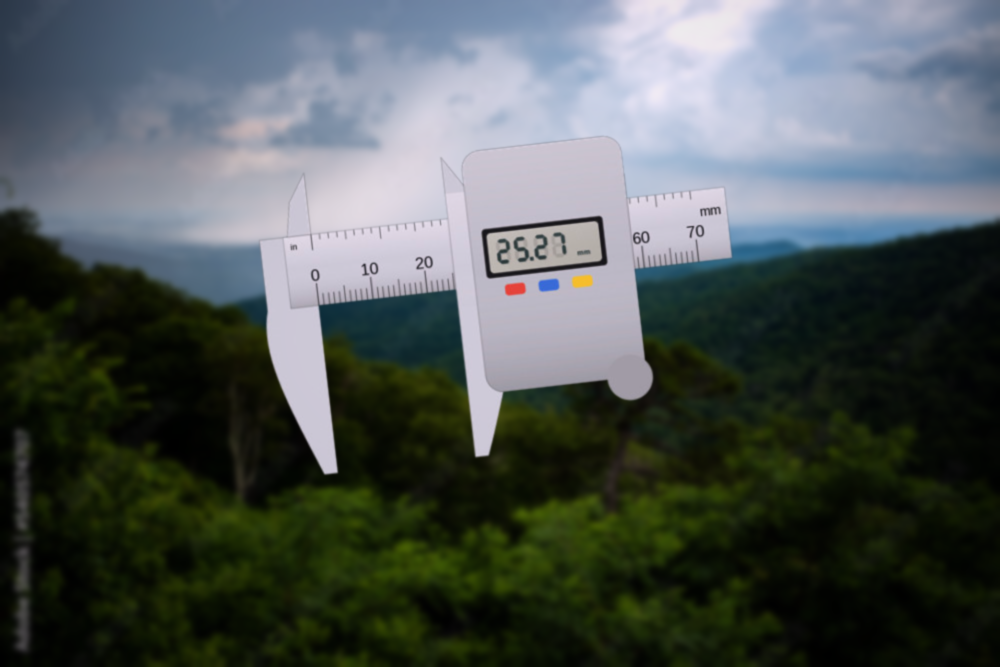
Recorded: **25.27** mm
